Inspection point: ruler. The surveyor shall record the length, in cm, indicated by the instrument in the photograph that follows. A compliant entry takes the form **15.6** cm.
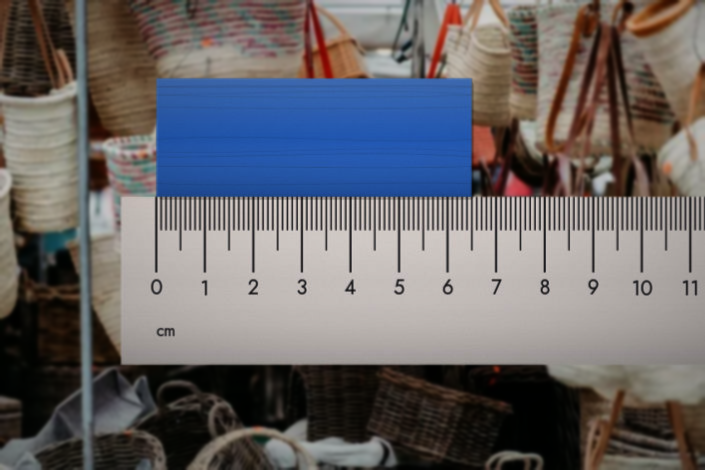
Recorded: **6.5** cm
